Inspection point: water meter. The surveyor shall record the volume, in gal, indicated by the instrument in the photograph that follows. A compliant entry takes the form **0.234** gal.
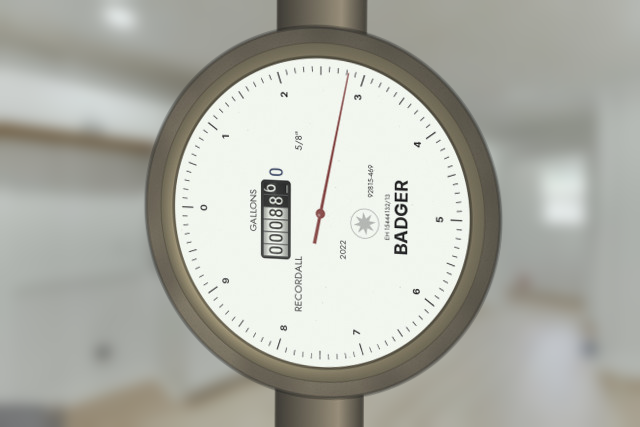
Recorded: **8862.8** gal
